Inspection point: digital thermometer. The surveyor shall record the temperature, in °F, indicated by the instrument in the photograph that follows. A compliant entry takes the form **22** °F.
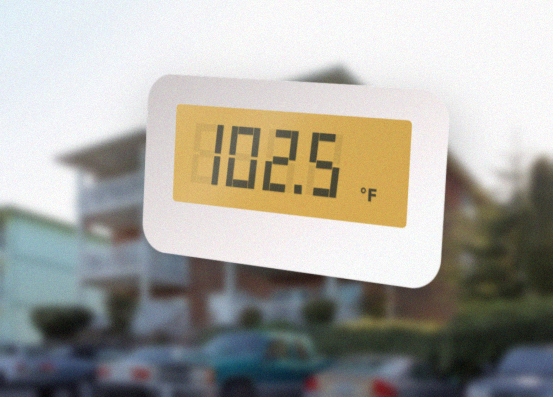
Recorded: **102.5** °F
